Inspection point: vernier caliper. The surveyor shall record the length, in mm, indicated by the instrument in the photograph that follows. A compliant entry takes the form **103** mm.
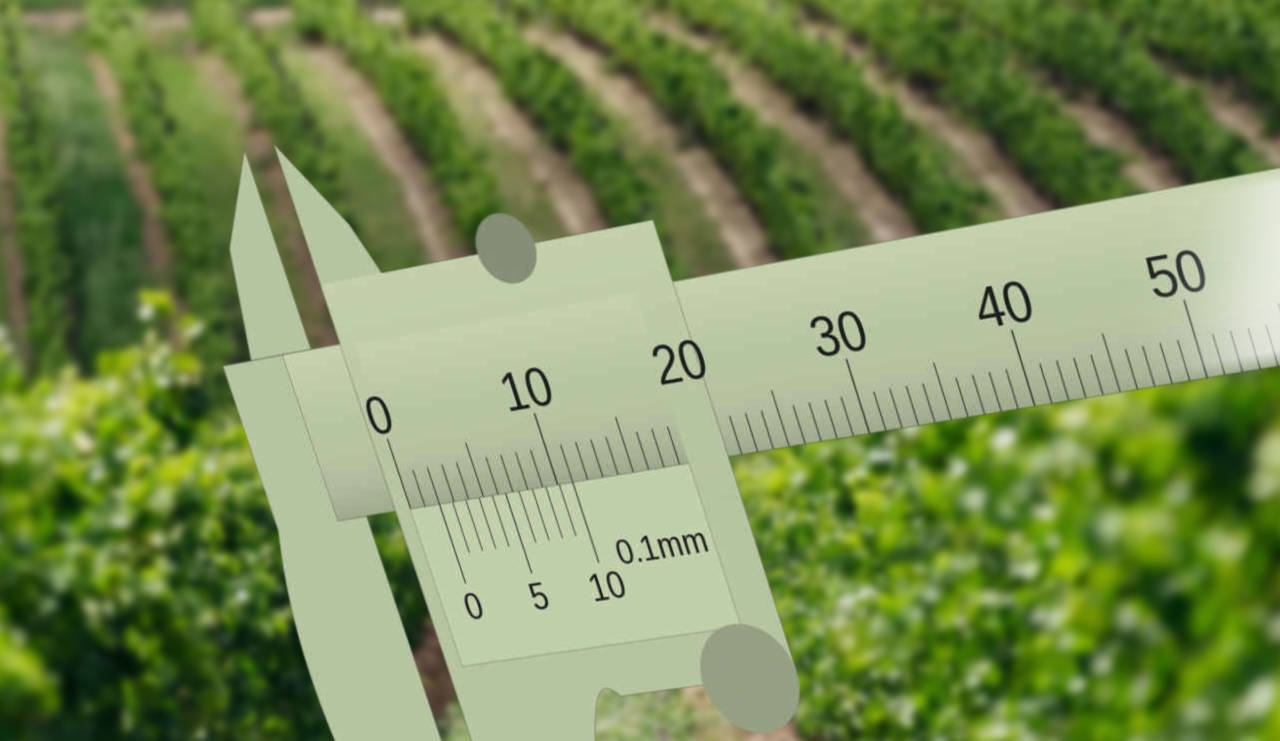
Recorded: **2.0** mm
